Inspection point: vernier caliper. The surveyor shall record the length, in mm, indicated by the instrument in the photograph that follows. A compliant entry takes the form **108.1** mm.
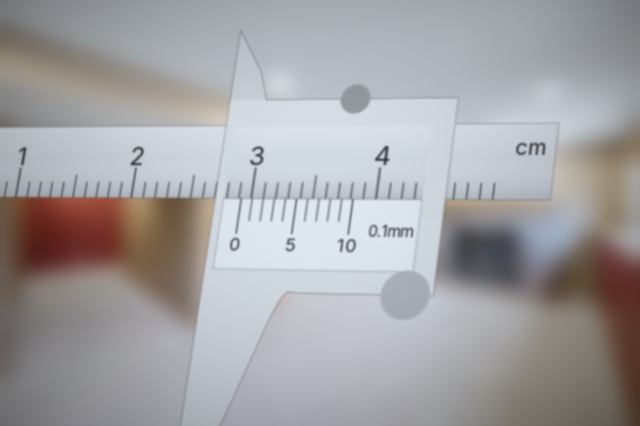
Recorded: **29.2** mm
